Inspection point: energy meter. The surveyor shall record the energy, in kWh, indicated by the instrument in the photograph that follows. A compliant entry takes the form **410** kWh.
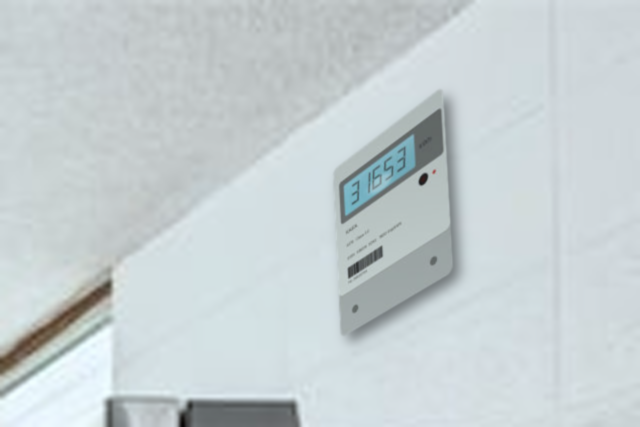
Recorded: **31653** kWh
